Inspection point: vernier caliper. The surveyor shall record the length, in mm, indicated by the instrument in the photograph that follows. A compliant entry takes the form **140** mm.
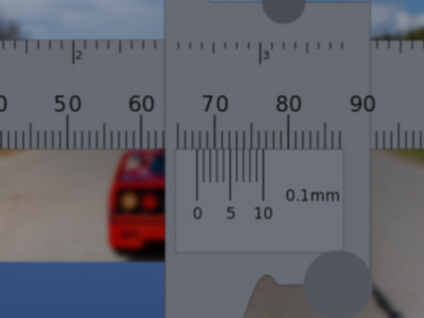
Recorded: **67.6** mm
